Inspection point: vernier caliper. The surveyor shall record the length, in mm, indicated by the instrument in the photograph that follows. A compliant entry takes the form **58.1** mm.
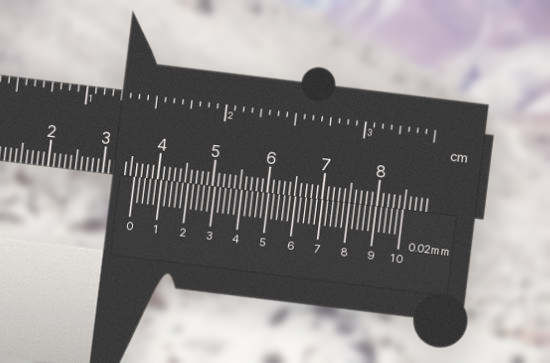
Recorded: **35.8** mm
